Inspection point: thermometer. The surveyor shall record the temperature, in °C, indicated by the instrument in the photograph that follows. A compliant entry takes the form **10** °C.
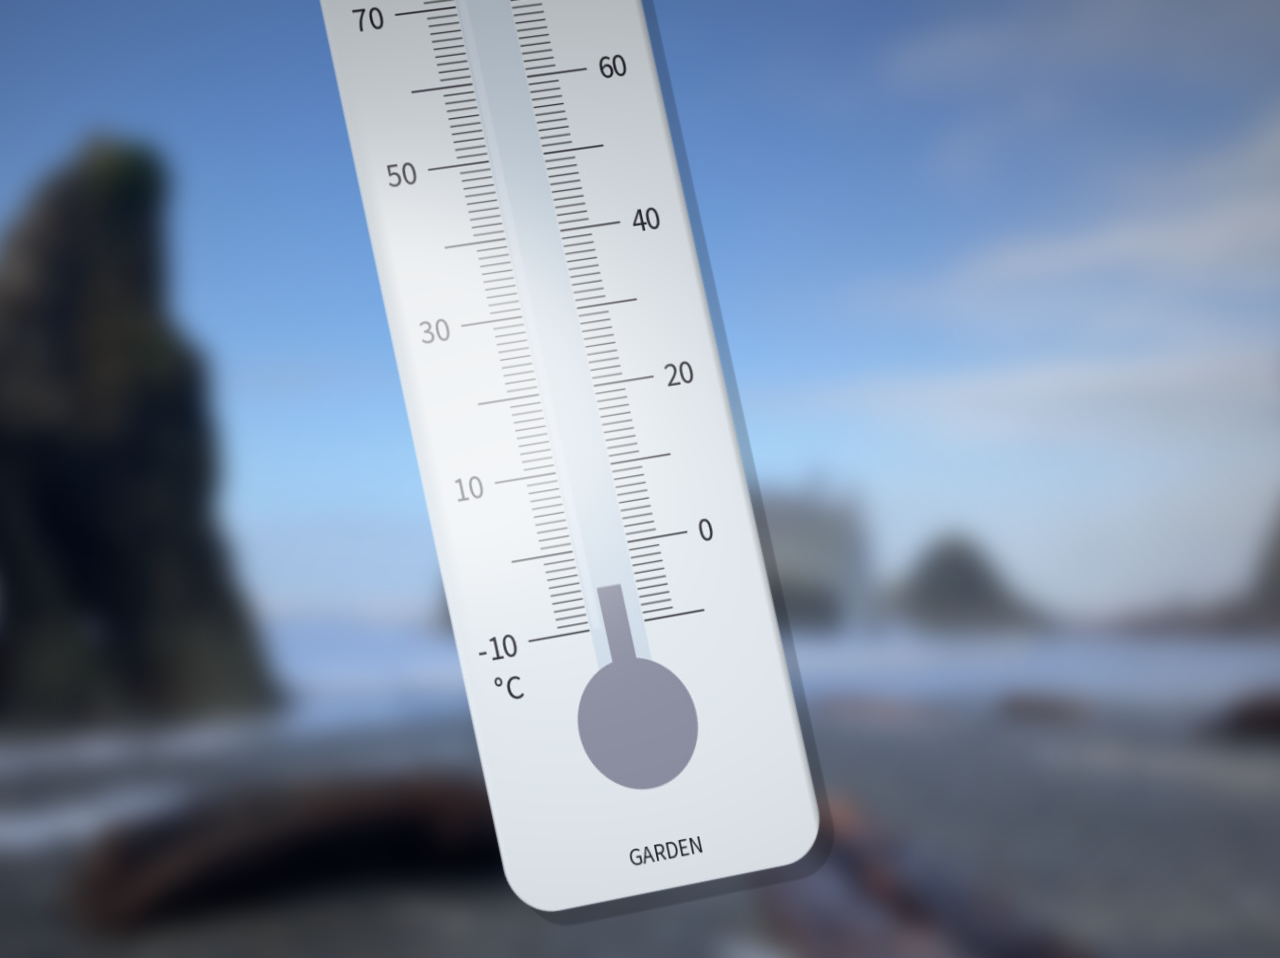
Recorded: **-5** °C
